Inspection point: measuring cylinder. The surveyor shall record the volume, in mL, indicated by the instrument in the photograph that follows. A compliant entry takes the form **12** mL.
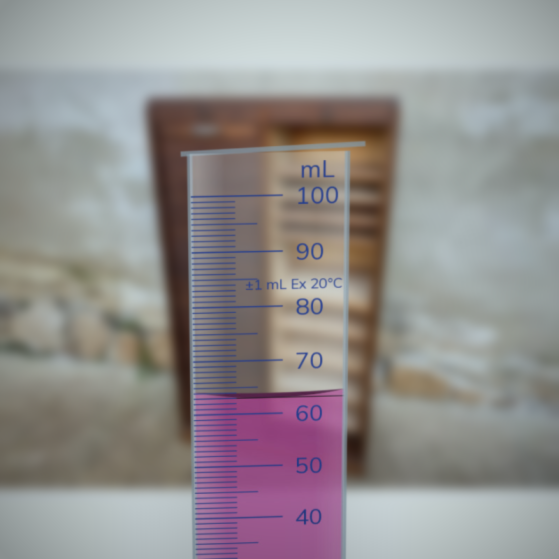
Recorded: **63** mL
